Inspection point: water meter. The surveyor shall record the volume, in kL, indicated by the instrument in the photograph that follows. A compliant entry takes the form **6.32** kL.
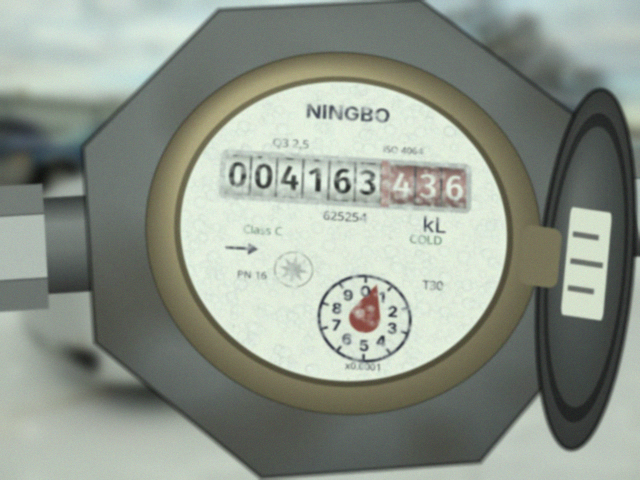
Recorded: **4163.4360** kL
